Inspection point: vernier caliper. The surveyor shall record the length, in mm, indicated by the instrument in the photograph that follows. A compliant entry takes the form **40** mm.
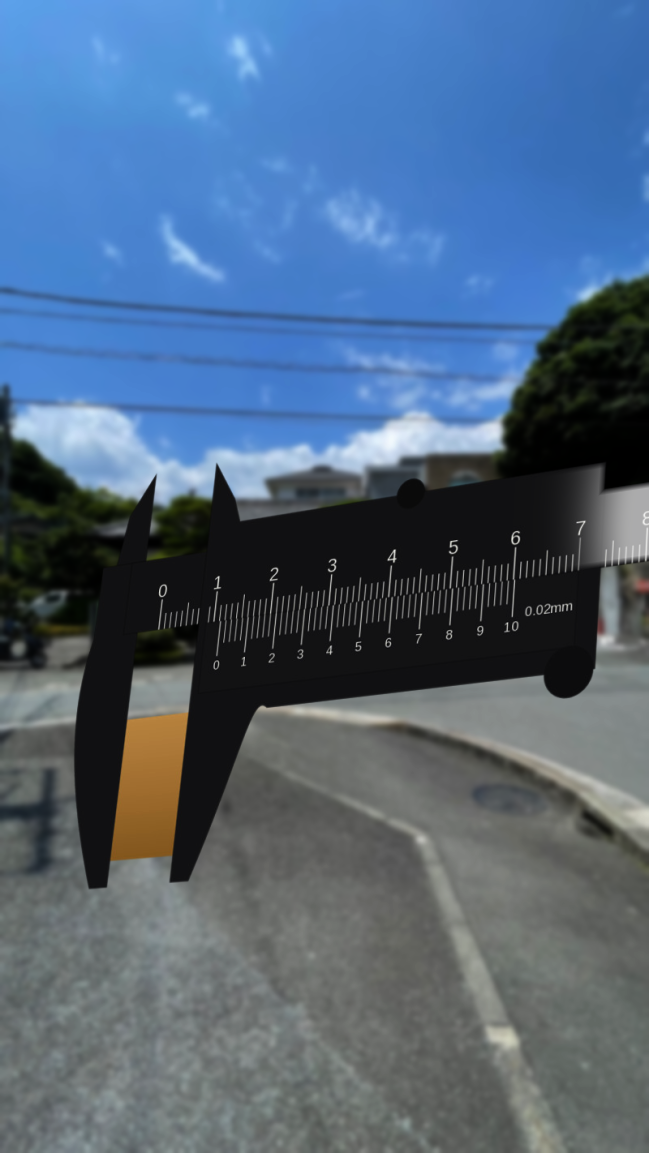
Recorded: **11.2** mm
